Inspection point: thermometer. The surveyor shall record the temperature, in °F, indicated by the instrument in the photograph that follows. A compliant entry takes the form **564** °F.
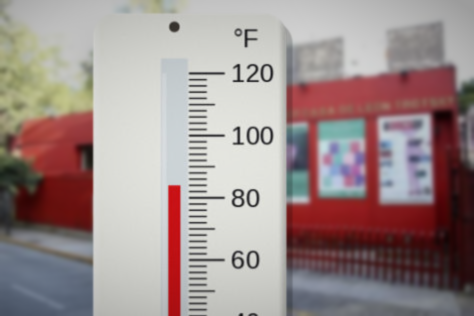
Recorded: **84** °F
